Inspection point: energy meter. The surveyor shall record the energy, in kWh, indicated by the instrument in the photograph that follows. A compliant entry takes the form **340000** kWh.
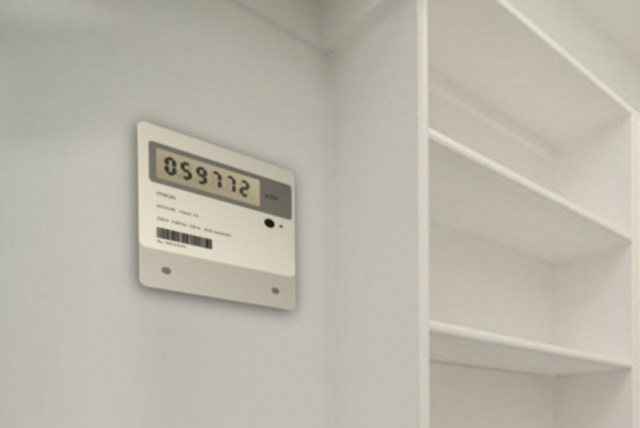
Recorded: **59772** kWh
